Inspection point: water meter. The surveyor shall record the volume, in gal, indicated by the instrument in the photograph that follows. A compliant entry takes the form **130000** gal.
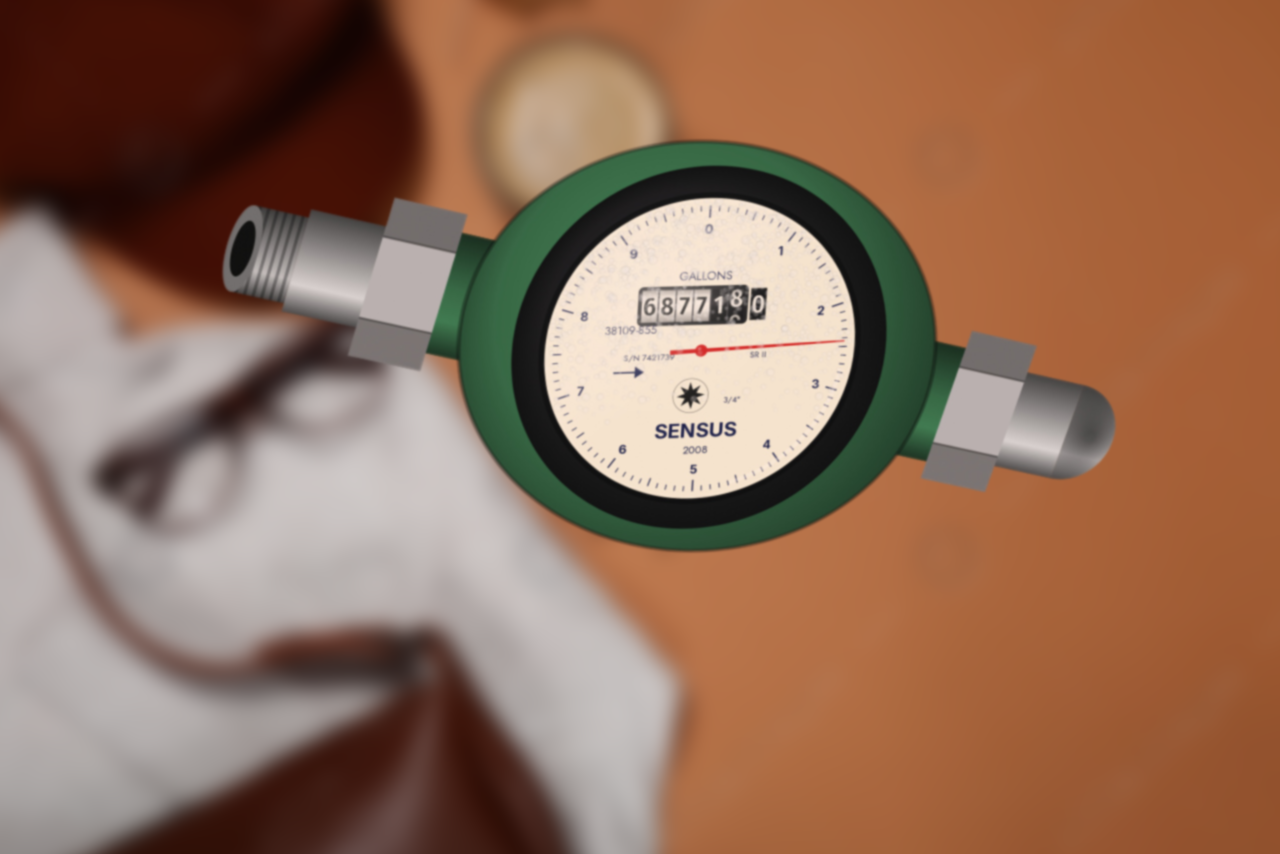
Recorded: **6877182.4** gal
